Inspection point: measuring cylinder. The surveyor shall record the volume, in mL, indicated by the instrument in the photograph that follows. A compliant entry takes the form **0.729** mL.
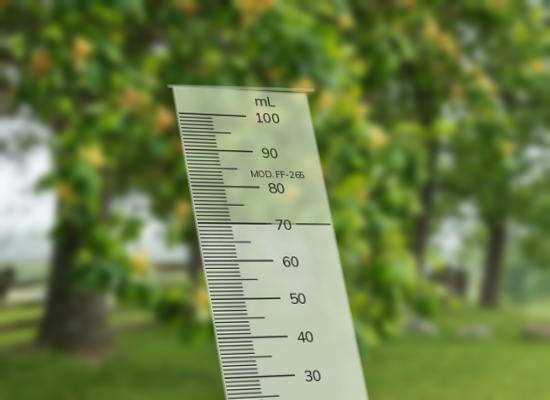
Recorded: **70** mL
